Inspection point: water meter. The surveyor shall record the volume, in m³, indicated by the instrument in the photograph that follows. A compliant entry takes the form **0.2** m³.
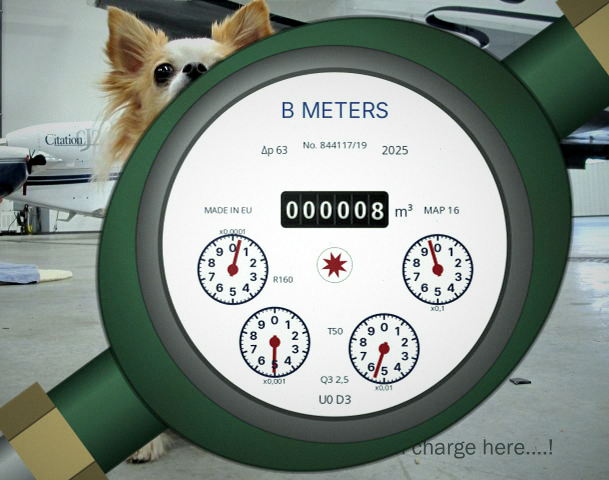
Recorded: **7.9550** m³
